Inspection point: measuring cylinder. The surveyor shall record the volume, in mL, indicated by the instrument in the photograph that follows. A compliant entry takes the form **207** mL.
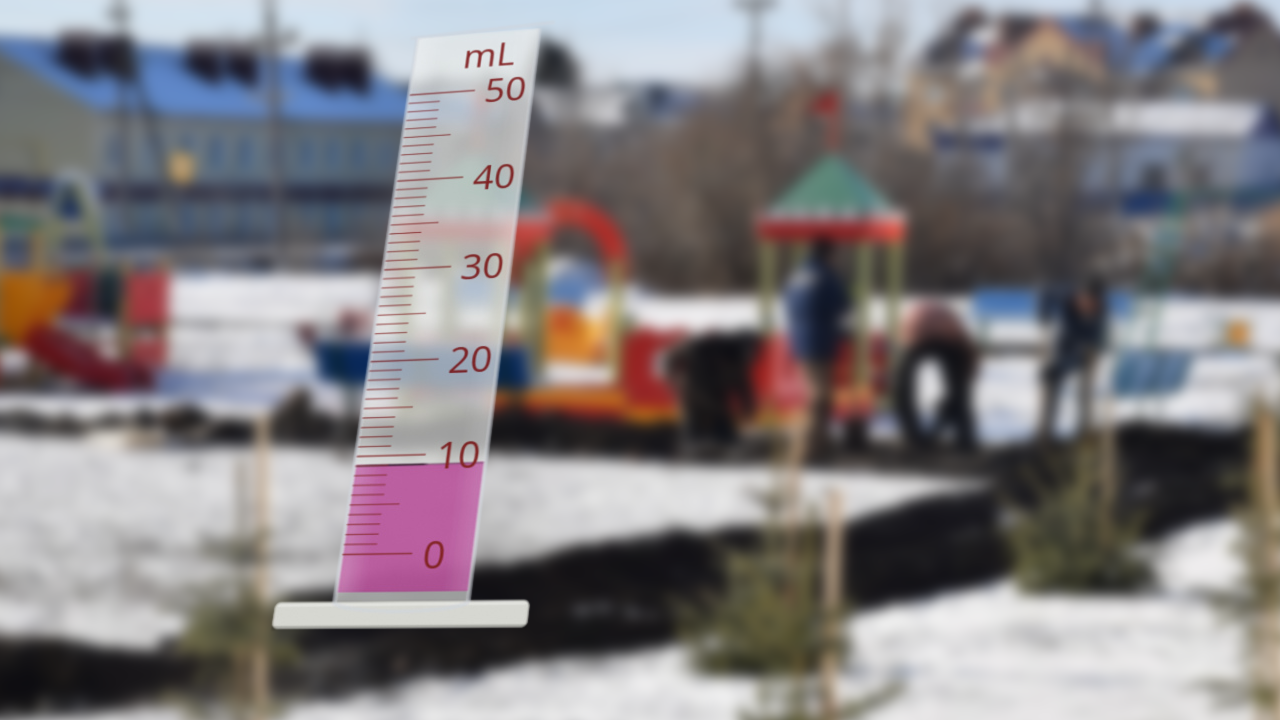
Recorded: **9** mL
